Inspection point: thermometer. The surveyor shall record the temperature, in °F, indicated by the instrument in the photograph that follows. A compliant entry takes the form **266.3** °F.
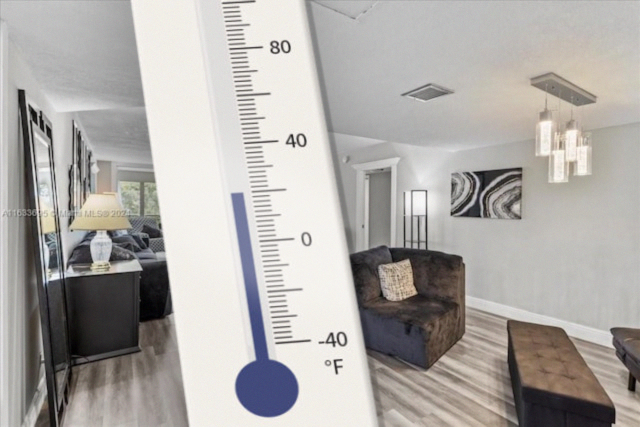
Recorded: **20** °F
